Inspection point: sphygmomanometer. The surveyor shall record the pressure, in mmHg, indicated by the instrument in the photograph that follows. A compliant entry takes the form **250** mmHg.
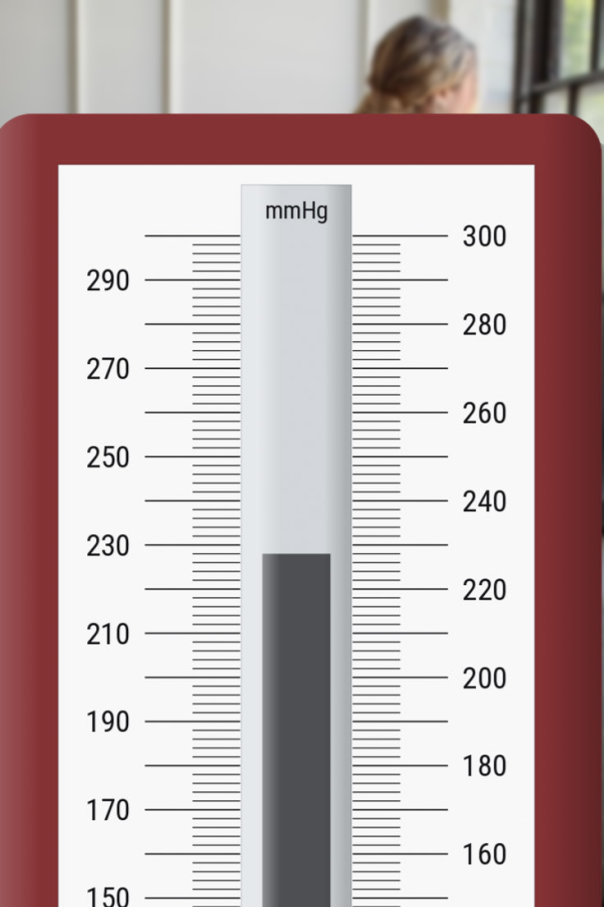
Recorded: **228** mmHg
